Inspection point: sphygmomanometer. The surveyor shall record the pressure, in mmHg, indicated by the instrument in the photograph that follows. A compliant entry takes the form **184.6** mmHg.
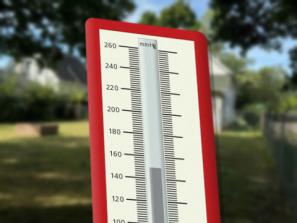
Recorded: **150** mmHg
